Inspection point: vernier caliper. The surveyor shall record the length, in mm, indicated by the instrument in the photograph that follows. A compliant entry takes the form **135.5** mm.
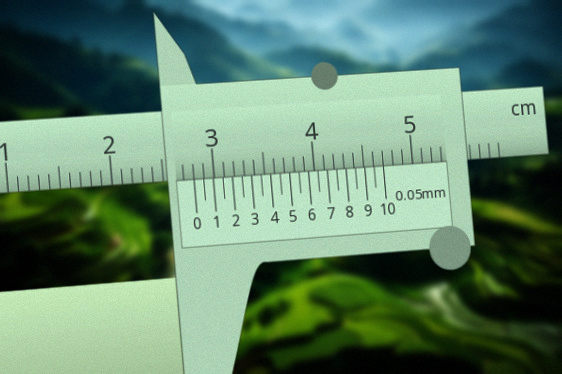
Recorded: **28.0** mm
